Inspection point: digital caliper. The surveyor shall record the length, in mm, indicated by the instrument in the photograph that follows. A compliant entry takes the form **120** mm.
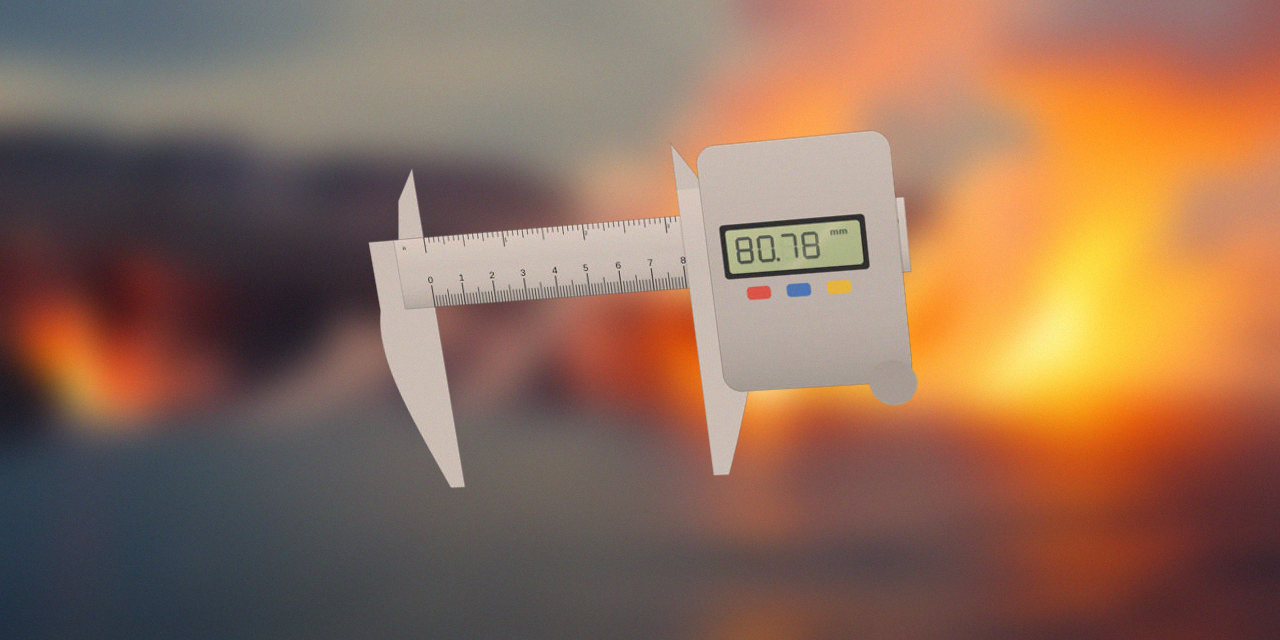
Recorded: **80.78** mm
